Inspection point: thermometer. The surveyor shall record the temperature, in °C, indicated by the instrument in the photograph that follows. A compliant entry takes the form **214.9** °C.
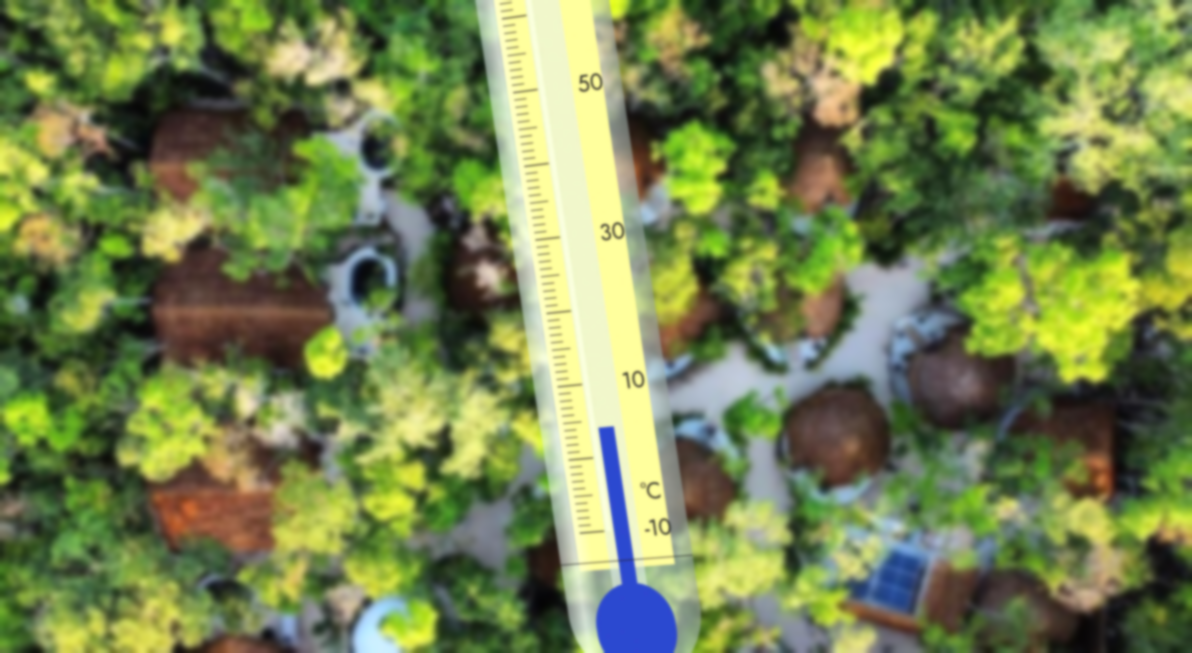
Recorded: **4** °C
